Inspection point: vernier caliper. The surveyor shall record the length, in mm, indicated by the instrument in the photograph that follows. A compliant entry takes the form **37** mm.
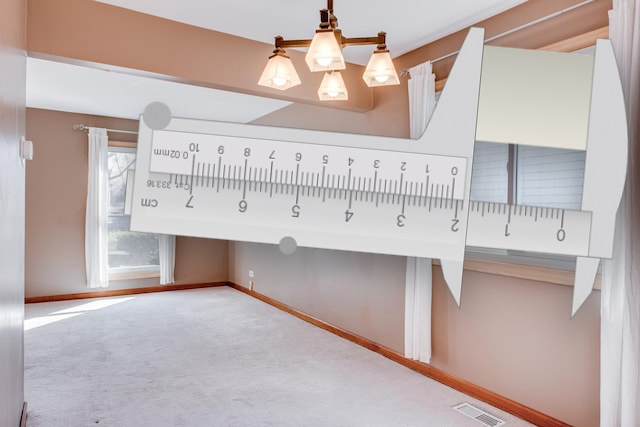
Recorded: **21.0** mm
